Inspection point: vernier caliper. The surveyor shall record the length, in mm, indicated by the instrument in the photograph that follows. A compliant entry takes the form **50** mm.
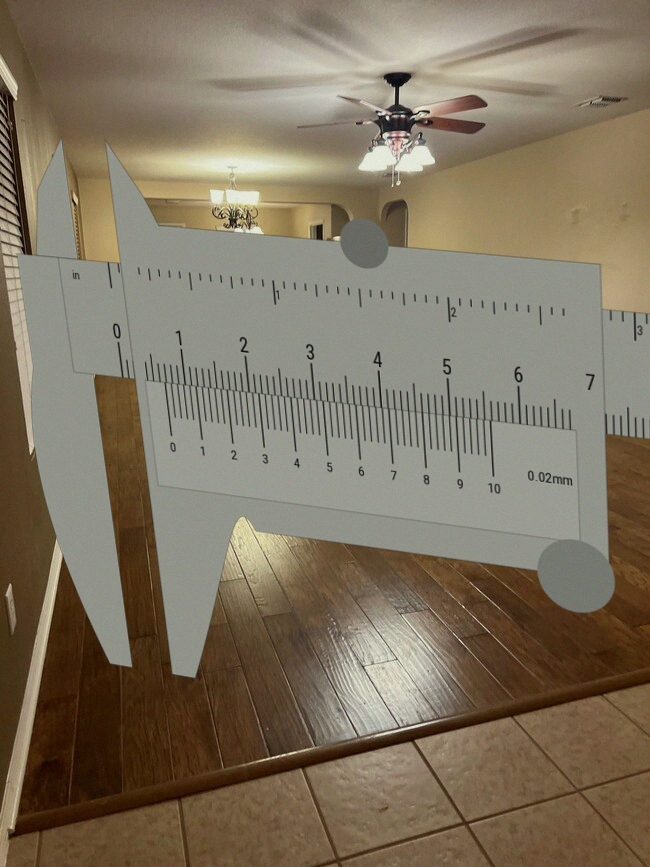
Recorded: **6.8** mm
